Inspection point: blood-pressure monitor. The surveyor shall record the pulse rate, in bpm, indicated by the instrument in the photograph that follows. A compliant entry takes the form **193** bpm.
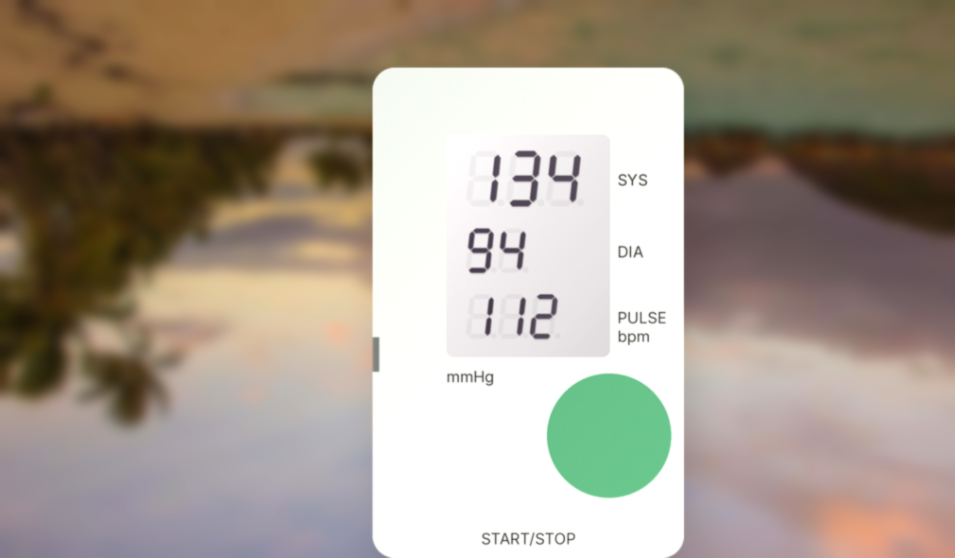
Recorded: **112** bpm
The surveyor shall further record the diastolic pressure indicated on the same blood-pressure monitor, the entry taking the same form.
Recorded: **94** mmHg
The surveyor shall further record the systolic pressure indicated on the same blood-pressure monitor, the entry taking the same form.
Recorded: **134** mmHg
